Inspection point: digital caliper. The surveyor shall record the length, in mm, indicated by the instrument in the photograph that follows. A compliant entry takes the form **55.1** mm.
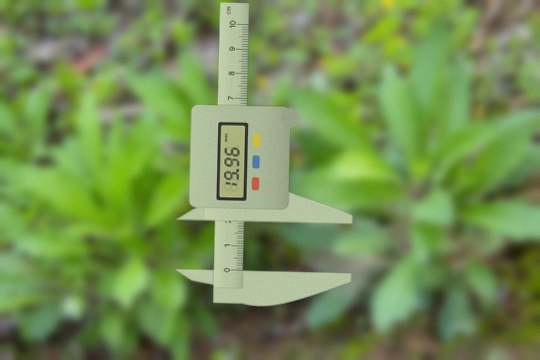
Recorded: **19.96** mm
